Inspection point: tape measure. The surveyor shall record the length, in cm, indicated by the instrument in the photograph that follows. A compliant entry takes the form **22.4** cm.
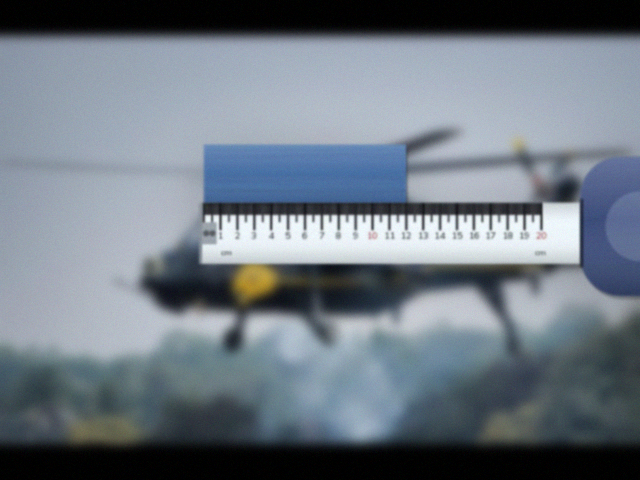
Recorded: **12** cm
